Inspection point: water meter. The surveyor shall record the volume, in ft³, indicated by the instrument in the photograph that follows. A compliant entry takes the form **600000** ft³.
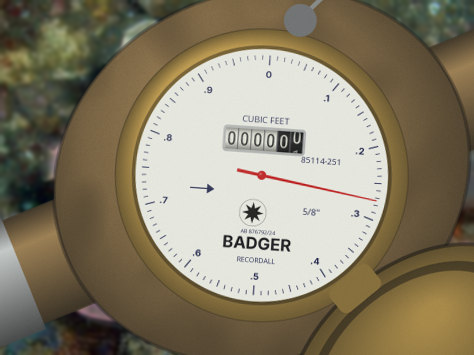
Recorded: **0.27** ft³
